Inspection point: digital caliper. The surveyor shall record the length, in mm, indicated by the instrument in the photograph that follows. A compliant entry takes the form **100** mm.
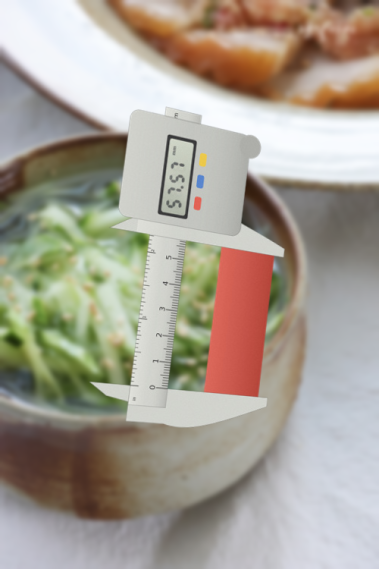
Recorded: **57.57** mm
